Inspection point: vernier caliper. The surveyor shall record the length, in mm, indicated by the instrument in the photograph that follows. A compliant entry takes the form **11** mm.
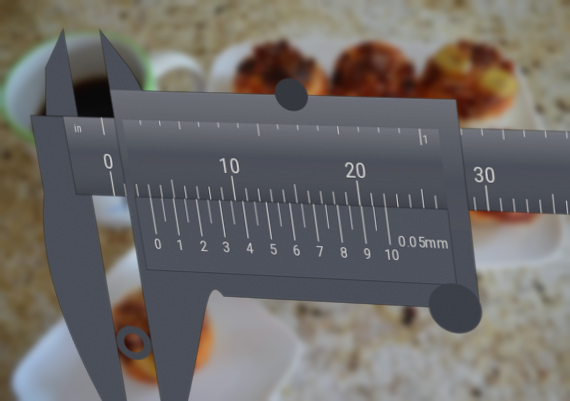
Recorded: **3.0** mm
